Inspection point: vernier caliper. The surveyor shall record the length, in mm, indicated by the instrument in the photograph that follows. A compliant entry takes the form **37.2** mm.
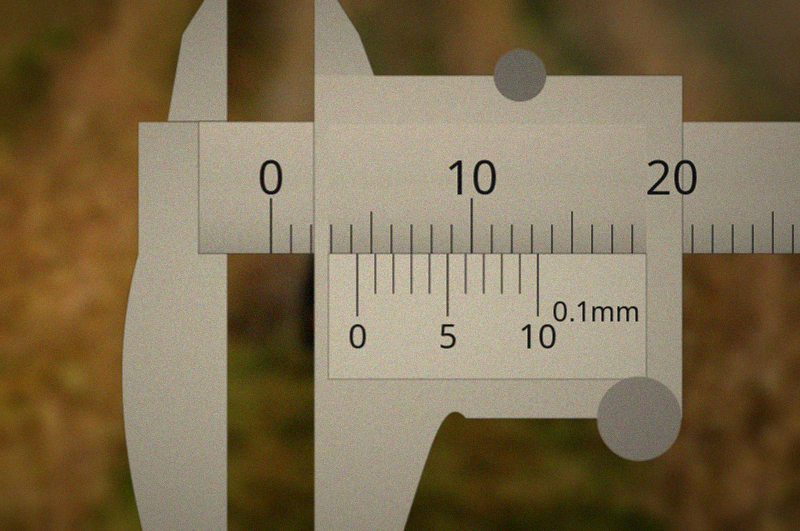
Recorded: **4.3** mm
